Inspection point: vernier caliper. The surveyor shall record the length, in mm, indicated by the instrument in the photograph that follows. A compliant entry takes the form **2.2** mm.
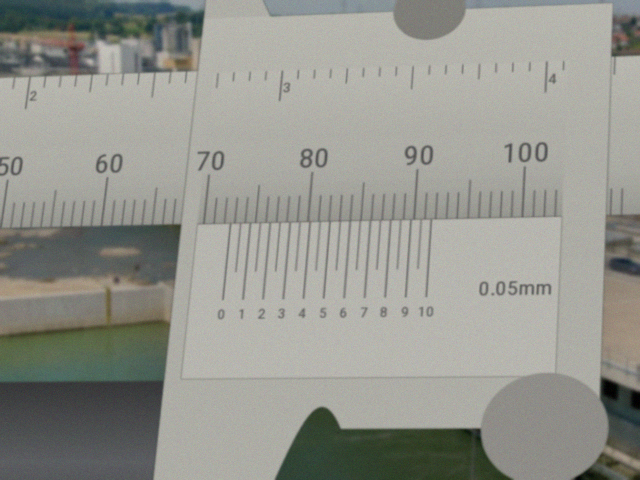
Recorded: **72.6** mm
